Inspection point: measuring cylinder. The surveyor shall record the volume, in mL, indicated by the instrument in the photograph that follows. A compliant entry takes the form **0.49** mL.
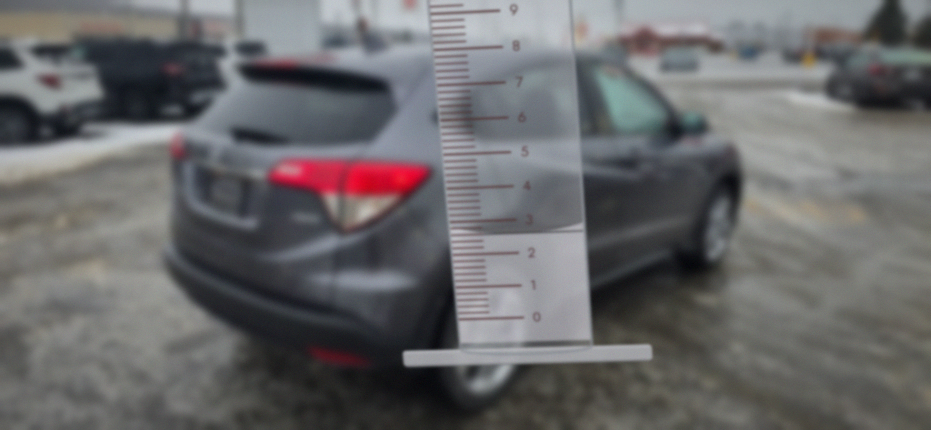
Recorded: **2.6** mL
